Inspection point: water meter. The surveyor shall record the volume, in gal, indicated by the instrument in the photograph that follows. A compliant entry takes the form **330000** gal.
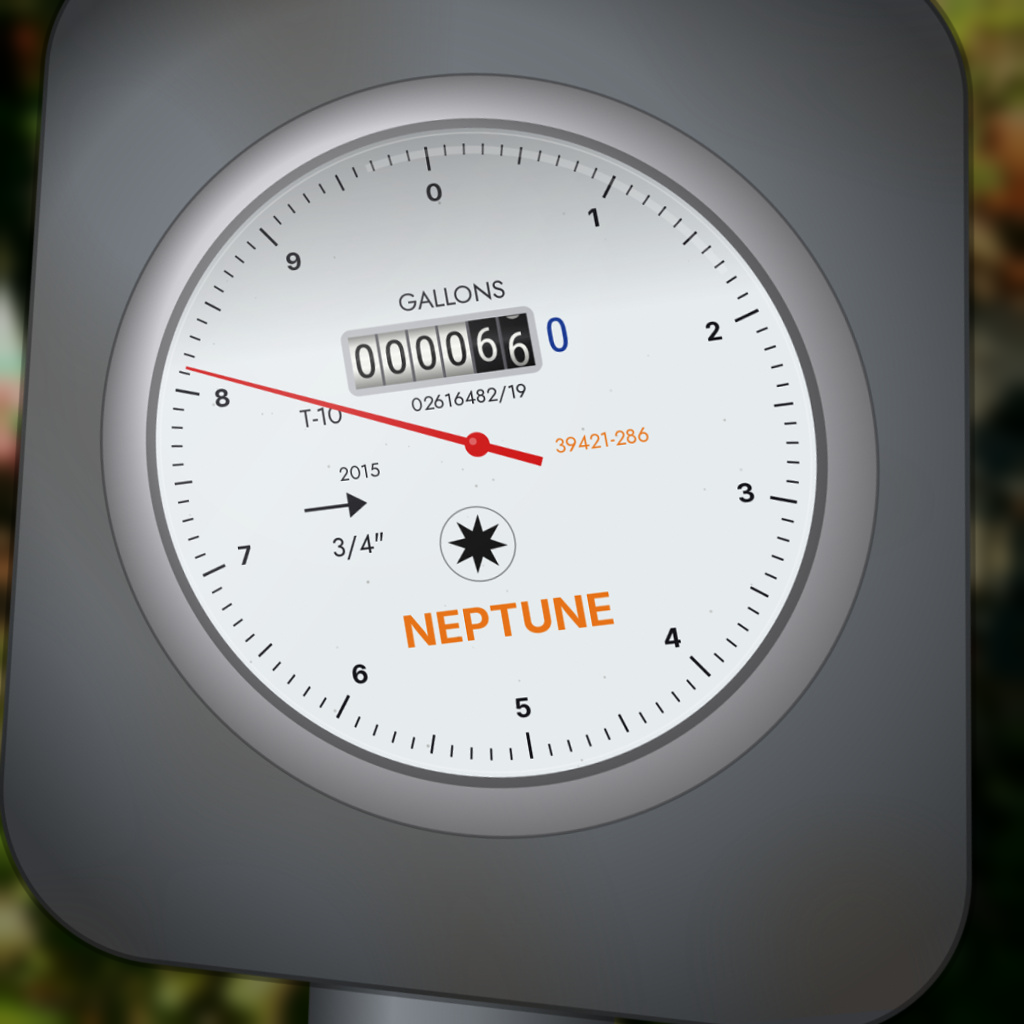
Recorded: **658.1** gal
